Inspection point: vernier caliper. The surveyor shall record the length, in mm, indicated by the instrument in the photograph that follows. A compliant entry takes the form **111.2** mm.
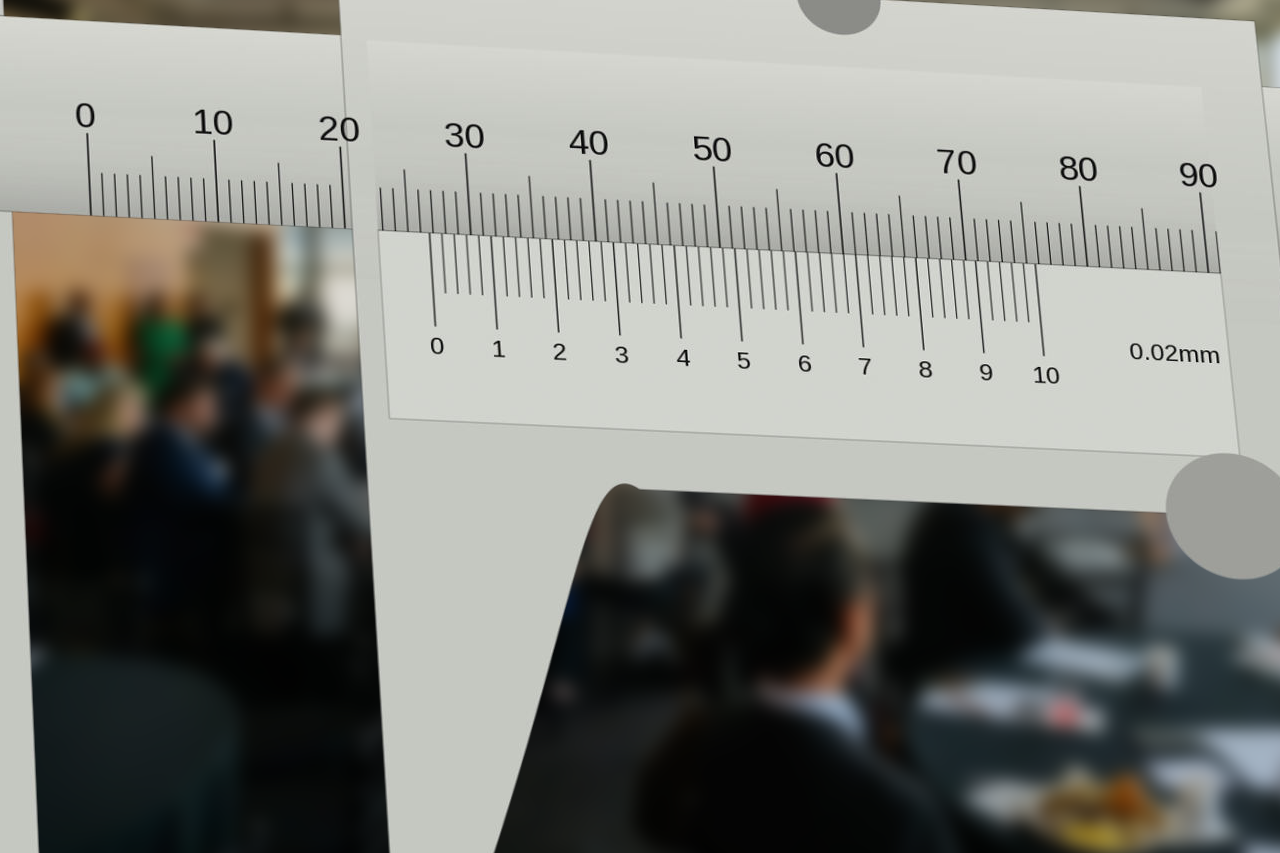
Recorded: **26.7** mm
